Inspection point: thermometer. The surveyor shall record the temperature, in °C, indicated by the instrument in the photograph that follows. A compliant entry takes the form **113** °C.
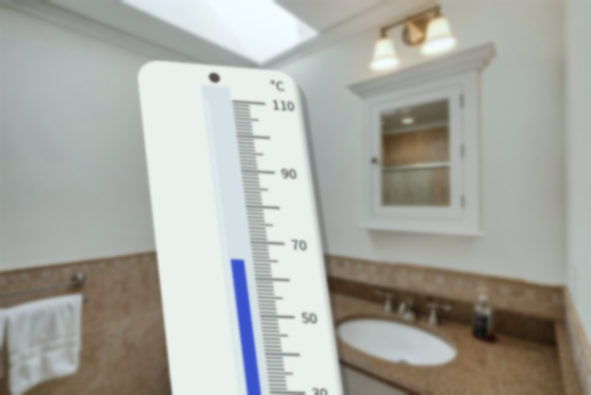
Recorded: **65** °C
